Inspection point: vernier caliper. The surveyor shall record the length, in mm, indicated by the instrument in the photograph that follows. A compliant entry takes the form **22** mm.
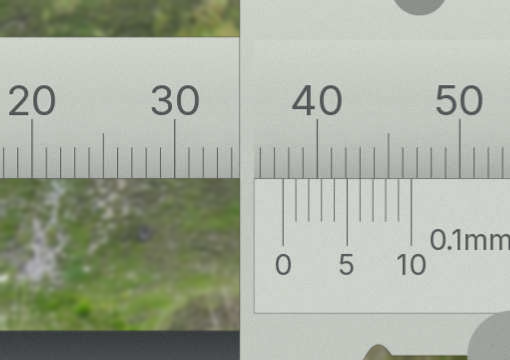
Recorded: **37.6** mm
